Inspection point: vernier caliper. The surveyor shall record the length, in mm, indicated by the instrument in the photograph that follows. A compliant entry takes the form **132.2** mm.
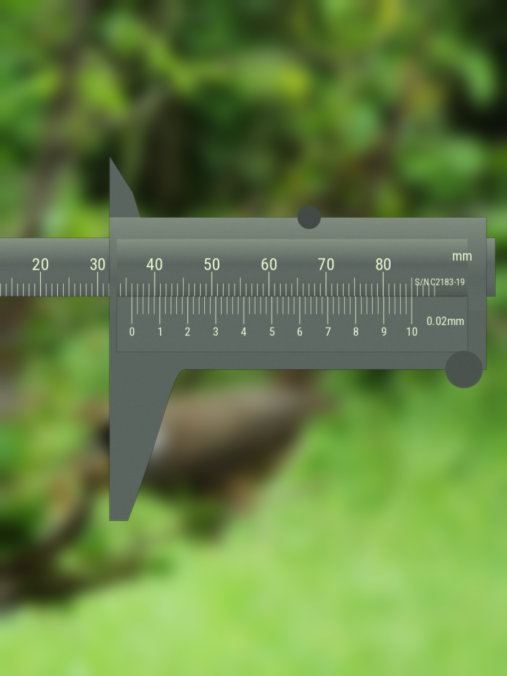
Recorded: **36.0** mm
